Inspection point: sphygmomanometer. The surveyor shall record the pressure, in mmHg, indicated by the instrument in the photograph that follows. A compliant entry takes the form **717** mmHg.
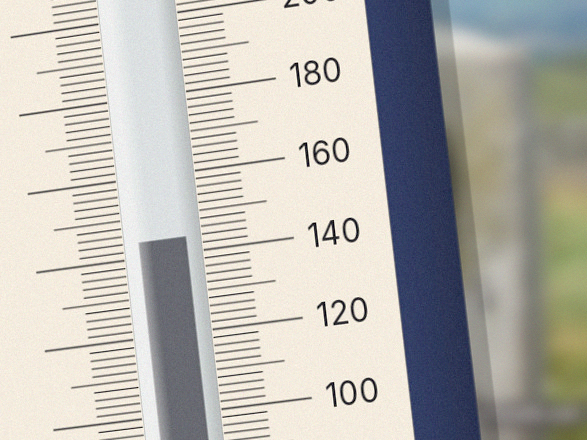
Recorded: **144** mmHg
